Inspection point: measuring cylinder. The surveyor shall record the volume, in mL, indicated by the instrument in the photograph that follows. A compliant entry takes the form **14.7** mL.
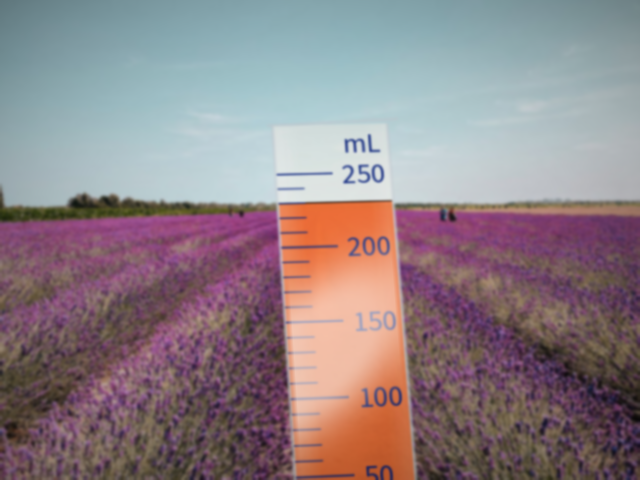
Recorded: **230** mL
